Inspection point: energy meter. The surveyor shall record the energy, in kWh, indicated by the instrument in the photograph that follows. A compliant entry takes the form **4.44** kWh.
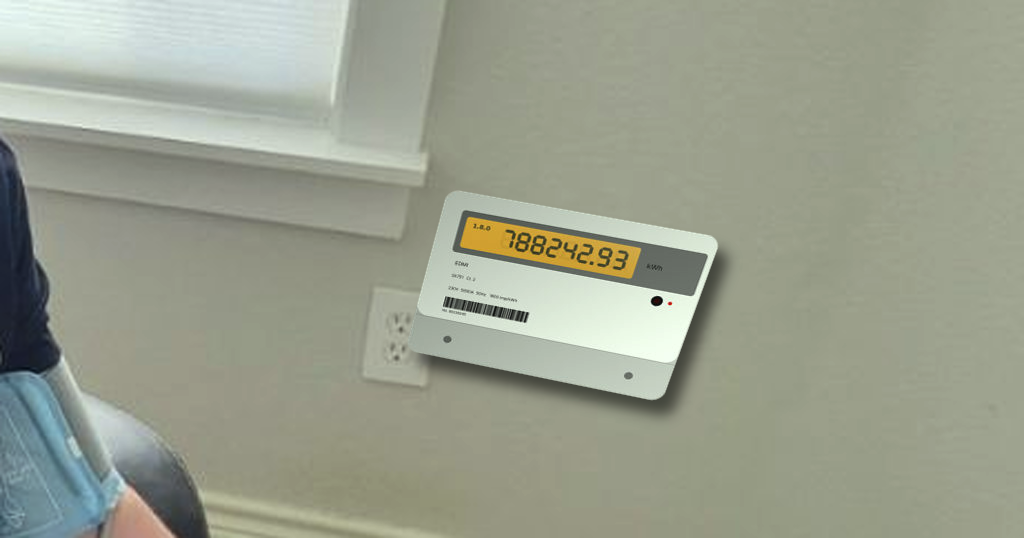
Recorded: **788242.93** kWh
